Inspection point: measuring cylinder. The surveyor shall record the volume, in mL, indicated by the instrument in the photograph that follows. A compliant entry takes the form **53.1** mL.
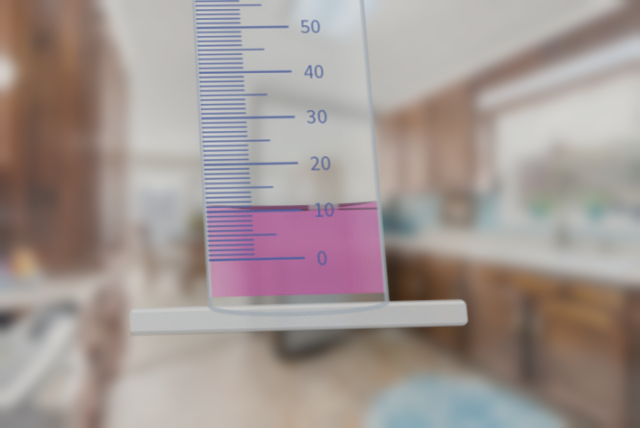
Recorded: **10** mL
